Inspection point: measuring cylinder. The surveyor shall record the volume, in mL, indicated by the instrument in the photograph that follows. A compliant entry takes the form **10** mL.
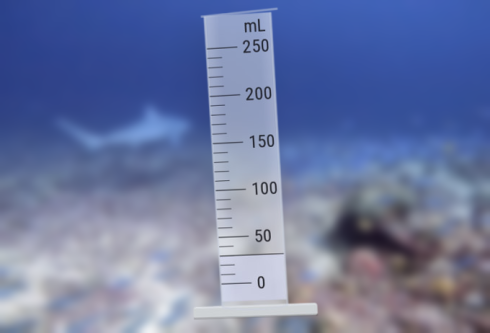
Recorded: **30** mL
